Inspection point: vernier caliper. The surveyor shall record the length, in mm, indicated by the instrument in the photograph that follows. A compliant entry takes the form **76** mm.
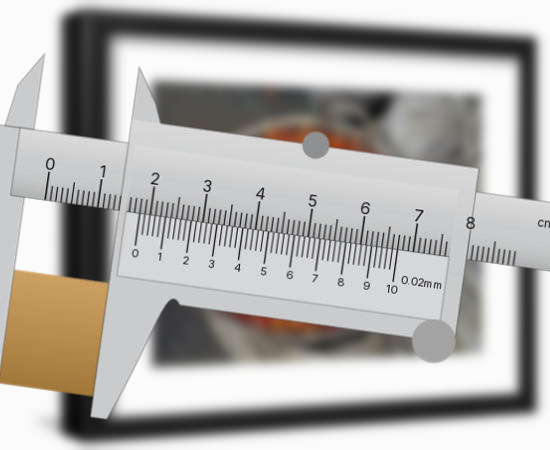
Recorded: **18.0** mm
